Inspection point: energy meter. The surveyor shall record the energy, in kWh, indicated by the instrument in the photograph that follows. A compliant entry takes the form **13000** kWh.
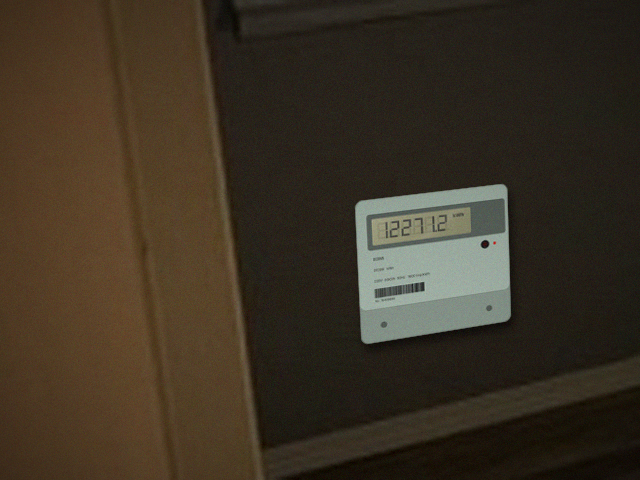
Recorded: **12271.2** kWh
